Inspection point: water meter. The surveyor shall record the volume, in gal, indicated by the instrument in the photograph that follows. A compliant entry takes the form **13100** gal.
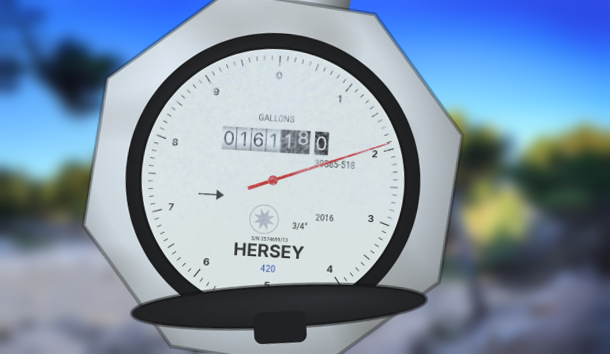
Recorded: **161181.9** gal
